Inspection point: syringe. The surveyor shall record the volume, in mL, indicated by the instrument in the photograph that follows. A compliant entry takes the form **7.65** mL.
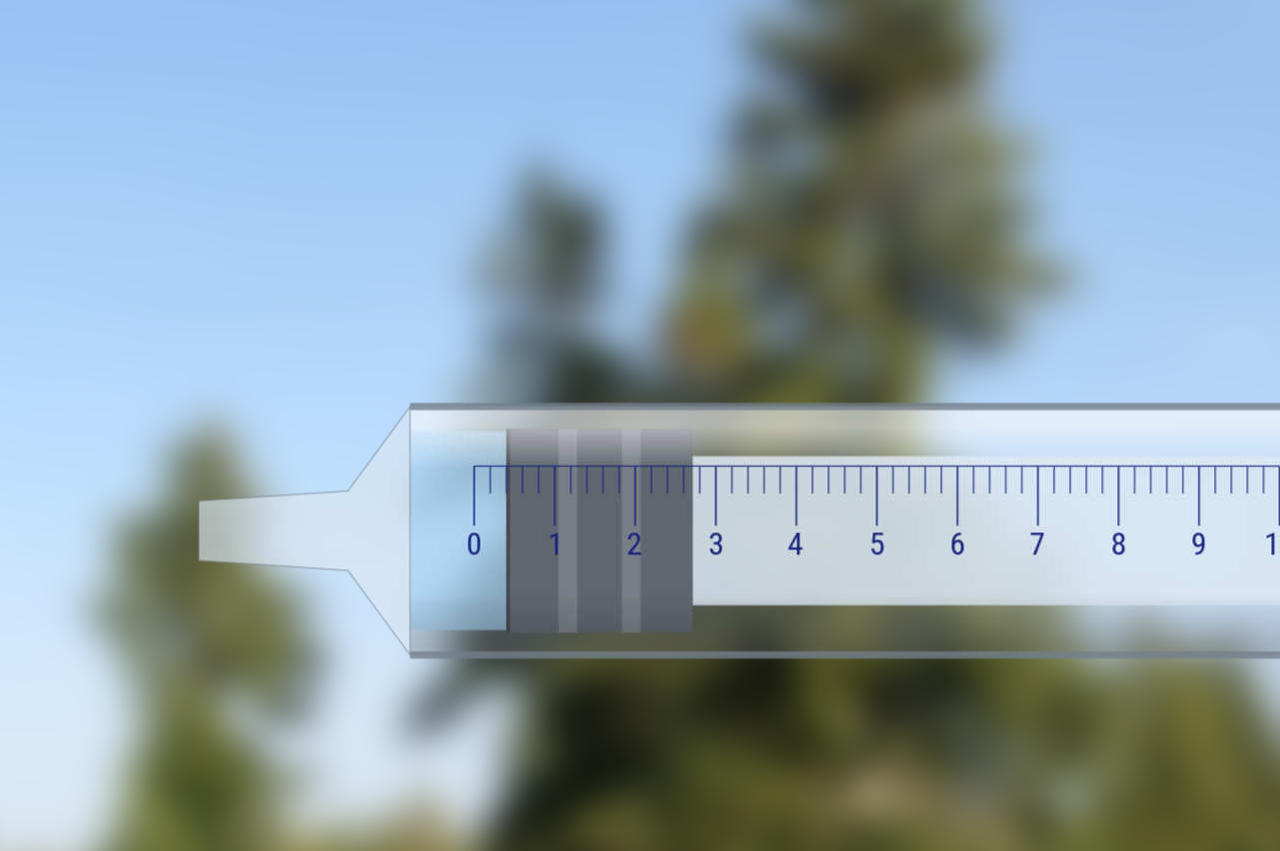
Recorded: **0.4** mL
